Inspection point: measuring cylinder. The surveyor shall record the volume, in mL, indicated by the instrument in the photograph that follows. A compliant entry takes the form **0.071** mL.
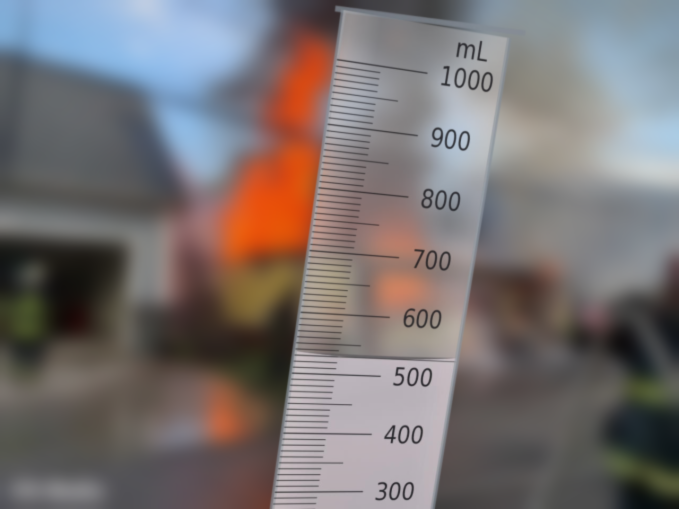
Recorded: **530** mL
